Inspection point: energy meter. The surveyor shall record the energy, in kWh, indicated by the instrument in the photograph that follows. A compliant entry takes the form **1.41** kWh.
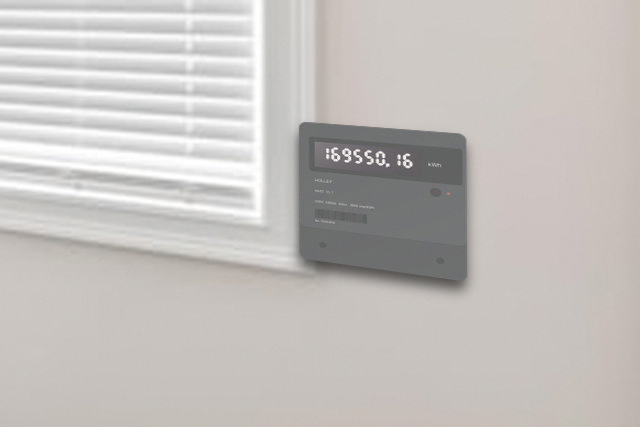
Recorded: **169550.16** kWh
